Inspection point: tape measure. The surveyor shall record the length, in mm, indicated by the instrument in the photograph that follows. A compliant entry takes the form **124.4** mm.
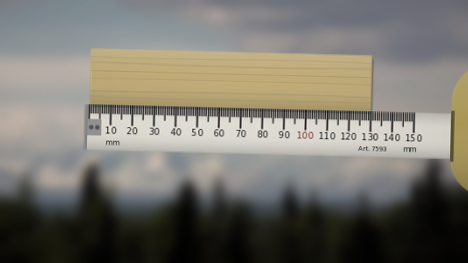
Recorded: **130** mm
